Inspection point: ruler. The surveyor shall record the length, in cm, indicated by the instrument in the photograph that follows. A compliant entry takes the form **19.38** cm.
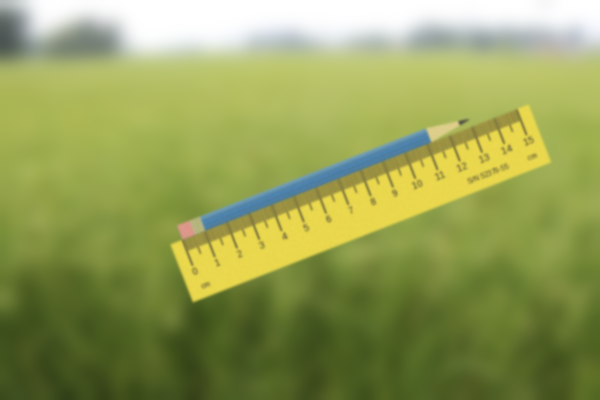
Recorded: **13** cm
